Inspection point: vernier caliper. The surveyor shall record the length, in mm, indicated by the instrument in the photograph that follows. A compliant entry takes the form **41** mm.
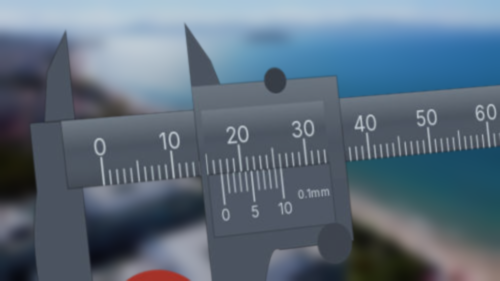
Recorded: **17.0** mm
